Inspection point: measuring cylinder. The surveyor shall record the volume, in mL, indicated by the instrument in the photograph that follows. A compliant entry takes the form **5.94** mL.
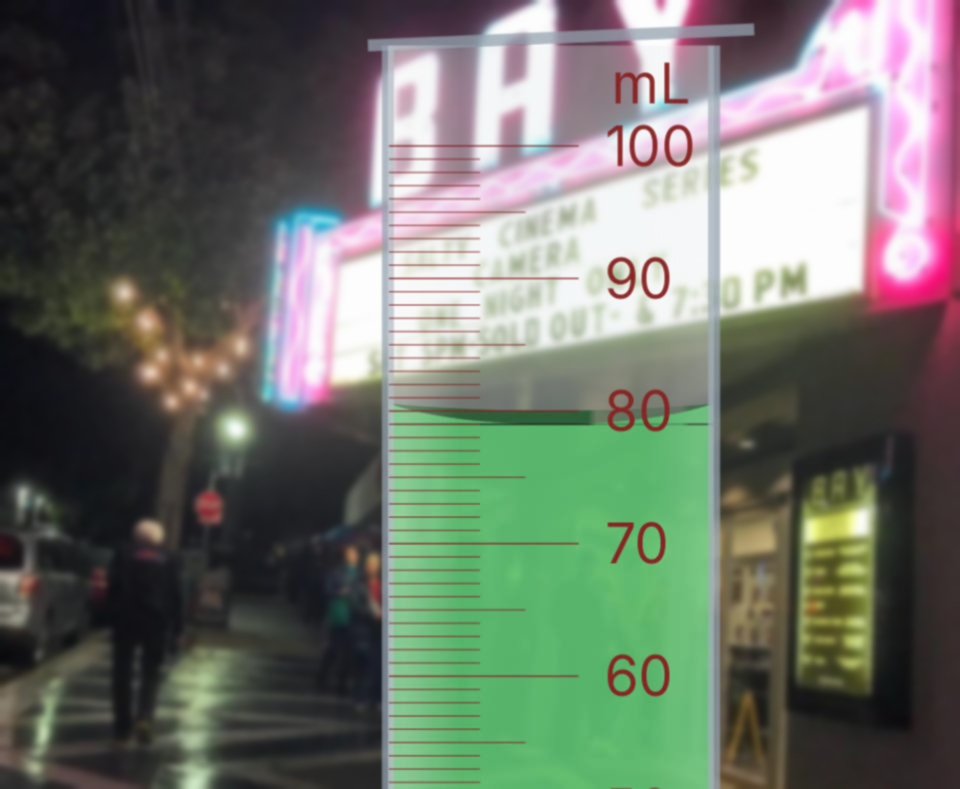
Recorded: **79** mL
